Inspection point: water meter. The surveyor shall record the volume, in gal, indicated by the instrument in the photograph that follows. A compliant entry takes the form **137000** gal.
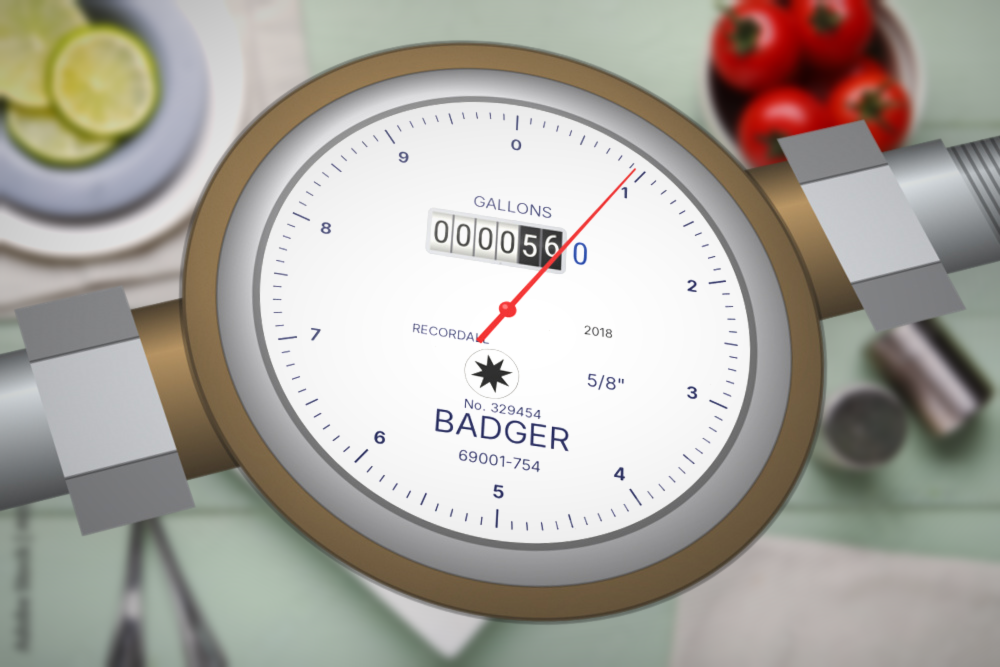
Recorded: **560.9** gal
